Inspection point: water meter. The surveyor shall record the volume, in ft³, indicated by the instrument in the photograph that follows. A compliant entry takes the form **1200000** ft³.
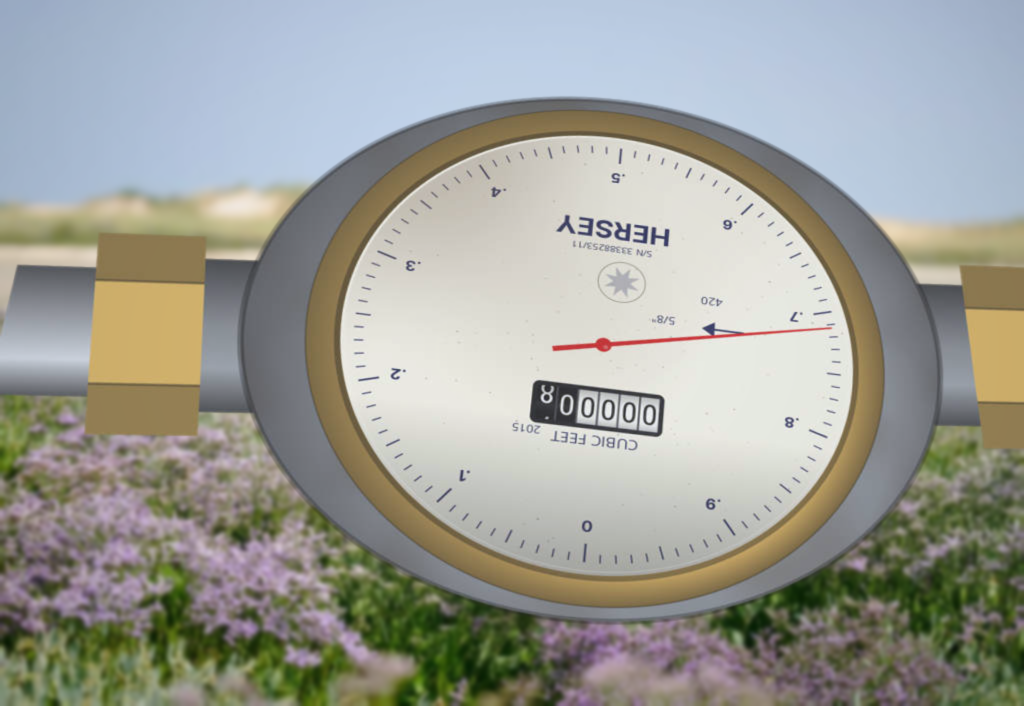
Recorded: **7.71** ft³
